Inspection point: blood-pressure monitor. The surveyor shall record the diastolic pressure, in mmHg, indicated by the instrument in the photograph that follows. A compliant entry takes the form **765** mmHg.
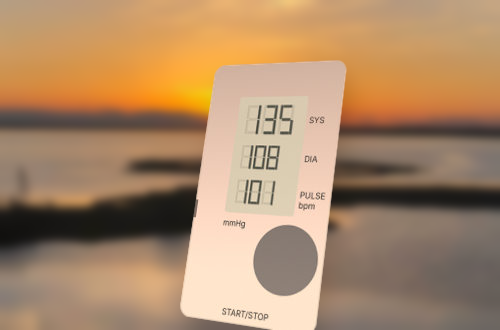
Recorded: **108** mmHg
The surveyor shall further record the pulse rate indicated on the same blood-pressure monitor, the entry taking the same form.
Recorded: **101** bpm
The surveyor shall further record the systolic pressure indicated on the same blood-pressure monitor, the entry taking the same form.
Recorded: **135** mmHg
